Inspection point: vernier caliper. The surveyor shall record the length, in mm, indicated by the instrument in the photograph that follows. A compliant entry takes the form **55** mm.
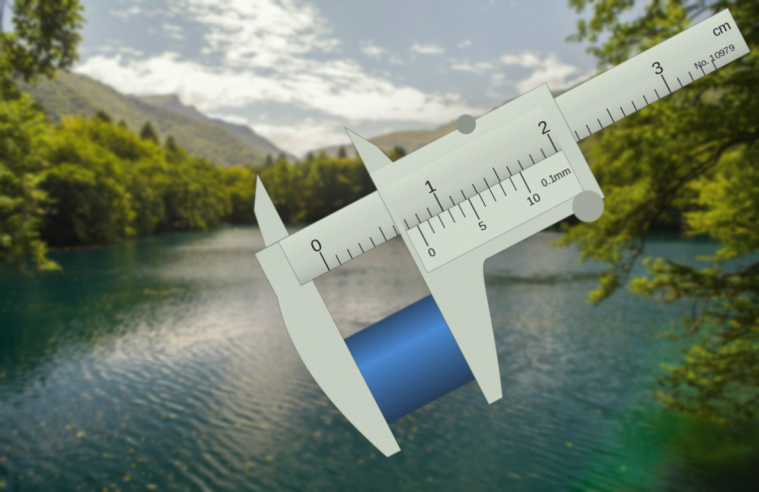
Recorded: **7.7** mm
